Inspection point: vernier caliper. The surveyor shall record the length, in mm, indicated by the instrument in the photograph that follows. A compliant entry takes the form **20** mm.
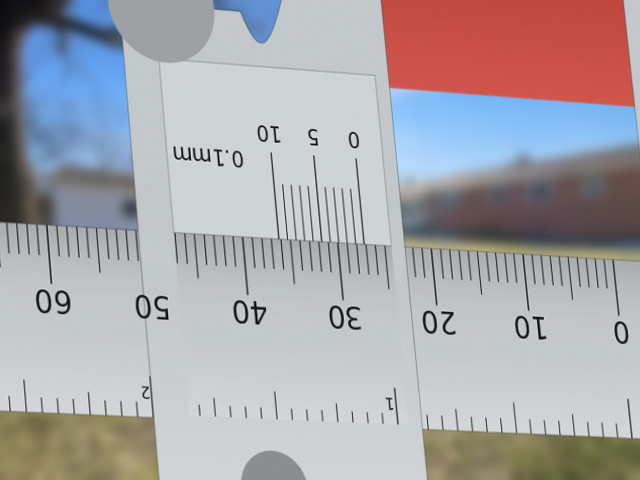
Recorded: **27.2** mm
